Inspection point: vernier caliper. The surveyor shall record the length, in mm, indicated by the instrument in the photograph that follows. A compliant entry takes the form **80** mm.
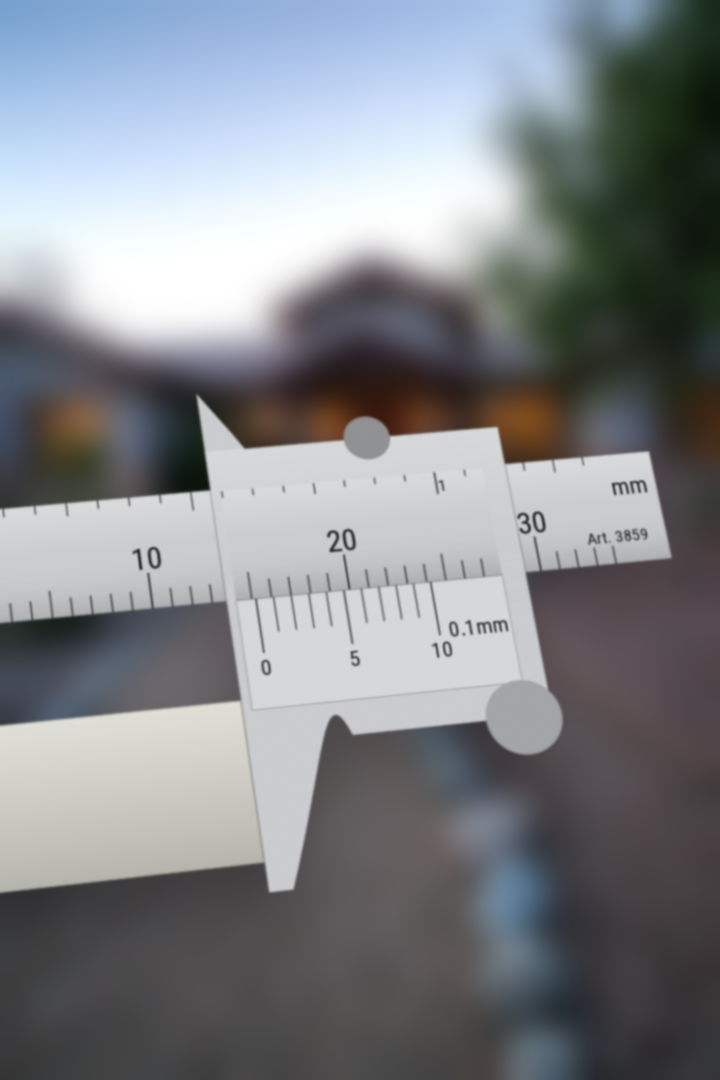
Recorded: **15.2** mm
